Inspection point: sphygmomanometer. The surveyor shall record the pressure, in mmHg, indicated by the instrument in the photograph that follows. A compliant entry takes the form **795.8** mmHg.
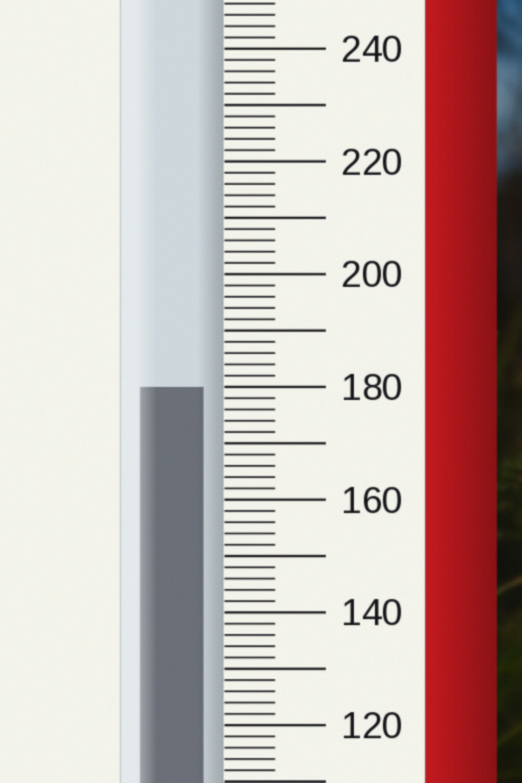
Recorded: **180** mmHg
